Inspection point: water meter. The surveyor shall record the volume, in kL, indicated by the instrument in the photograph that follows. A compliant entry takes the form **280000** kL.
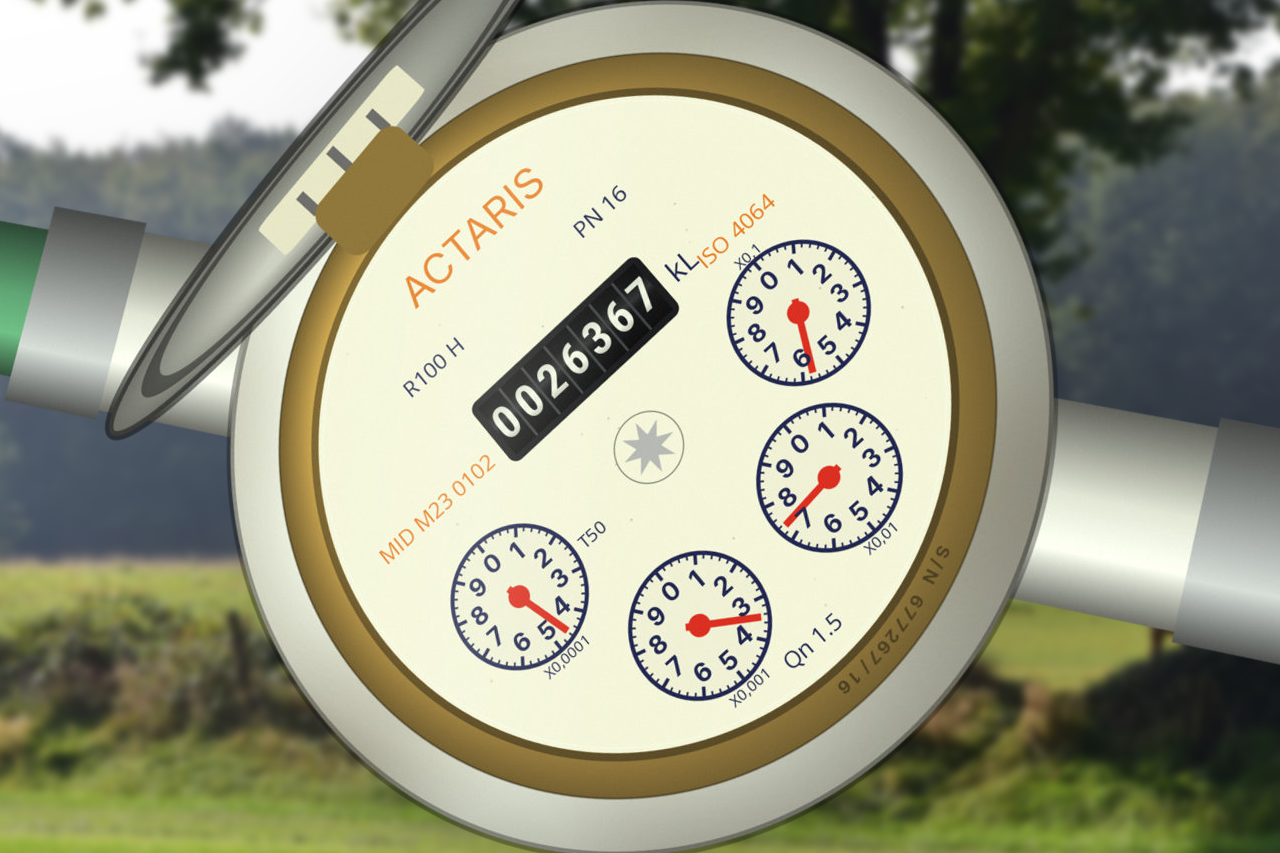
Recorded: **26367.5734** kL
